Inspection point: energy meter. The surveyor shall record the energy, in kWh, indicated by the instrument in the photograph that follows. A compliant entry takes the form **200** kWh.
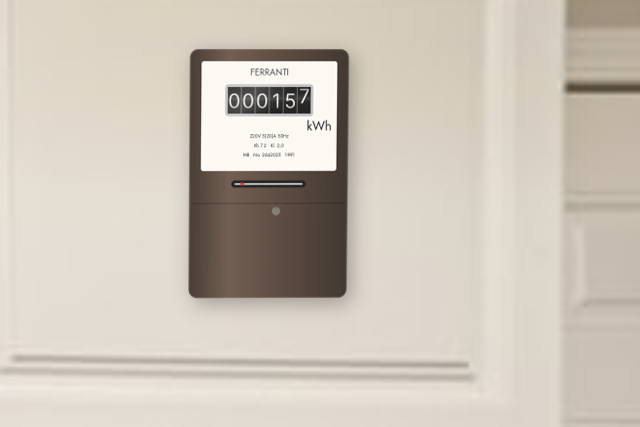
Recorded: **157** kWh
